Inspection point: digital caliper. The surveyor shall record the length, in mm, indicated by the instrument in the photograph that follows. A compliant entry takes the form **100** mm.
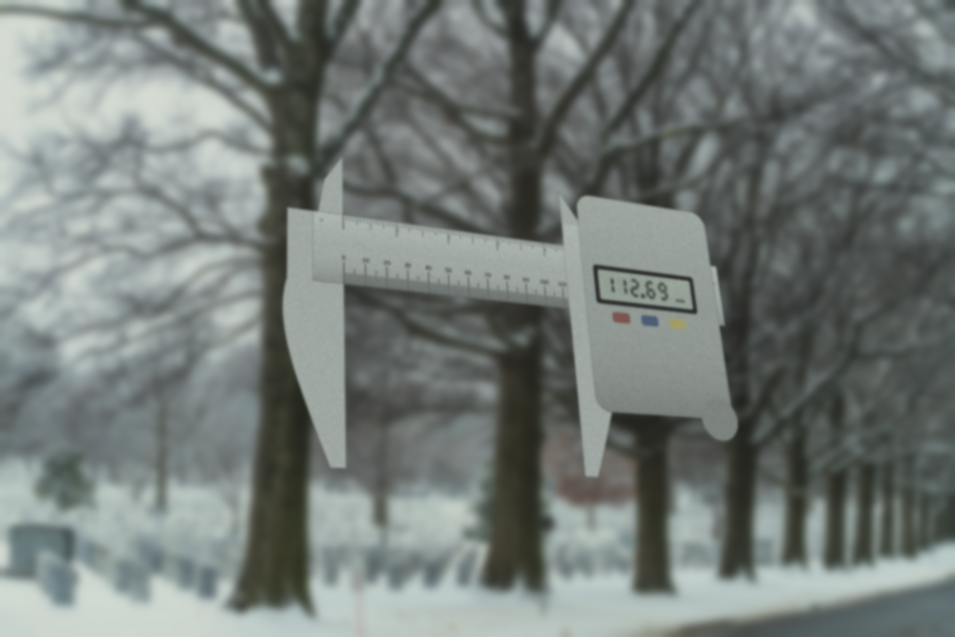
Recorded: **112.69** mm
